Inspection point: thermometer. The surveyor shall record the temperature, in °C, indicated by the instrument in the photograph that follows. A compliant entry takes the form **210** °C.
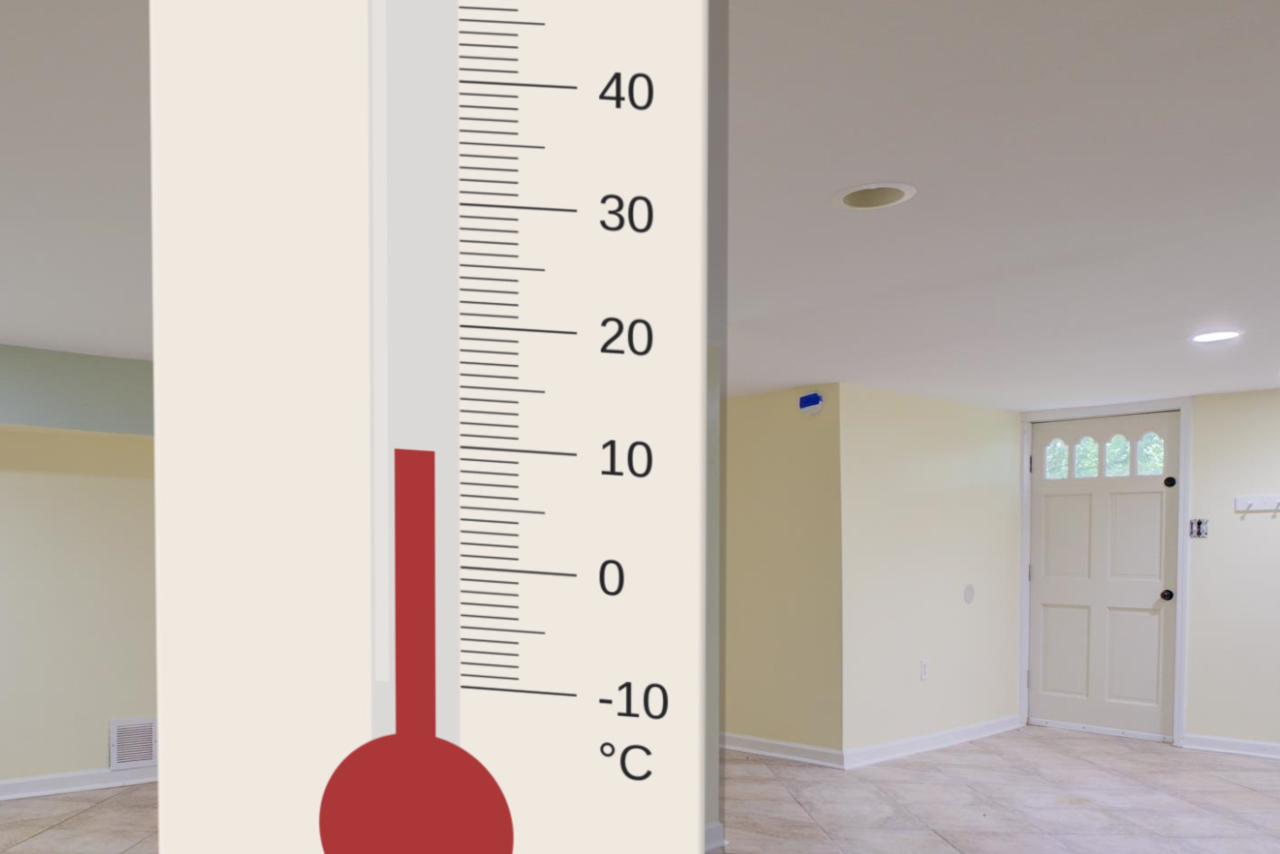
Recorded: **9.5** °C
